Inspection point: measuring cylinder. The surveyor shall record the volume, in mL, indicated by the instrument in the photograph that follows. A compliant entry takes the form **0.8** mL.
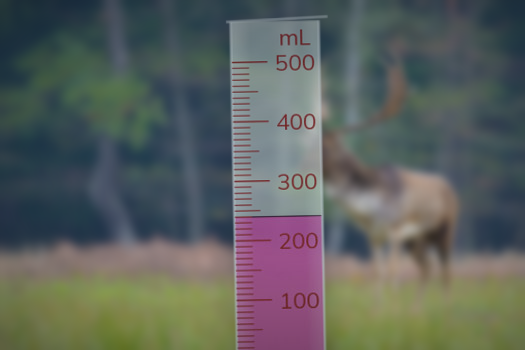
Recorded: **240** mL
